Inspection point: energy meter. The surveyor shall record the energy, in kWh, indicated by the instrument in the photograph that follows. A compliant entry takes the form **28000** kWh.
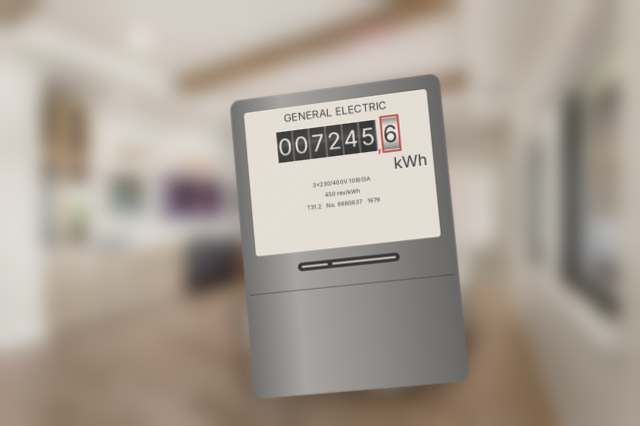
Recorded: **7245.6** kWh
